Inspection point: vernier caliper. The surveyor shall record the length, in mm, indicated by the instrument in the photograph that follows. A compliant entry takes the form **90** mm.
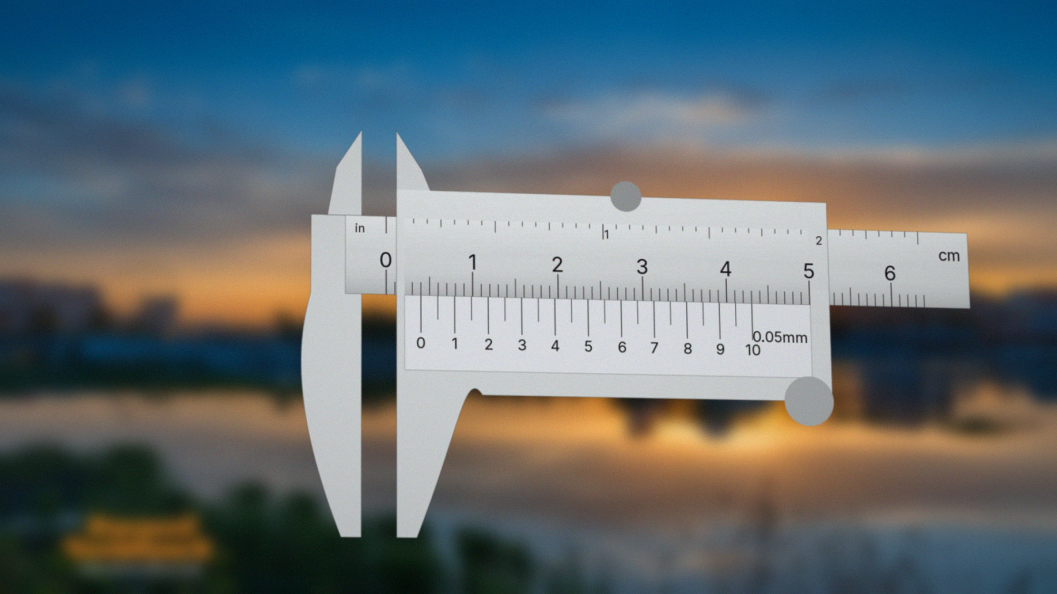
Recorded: **4.0** mm
